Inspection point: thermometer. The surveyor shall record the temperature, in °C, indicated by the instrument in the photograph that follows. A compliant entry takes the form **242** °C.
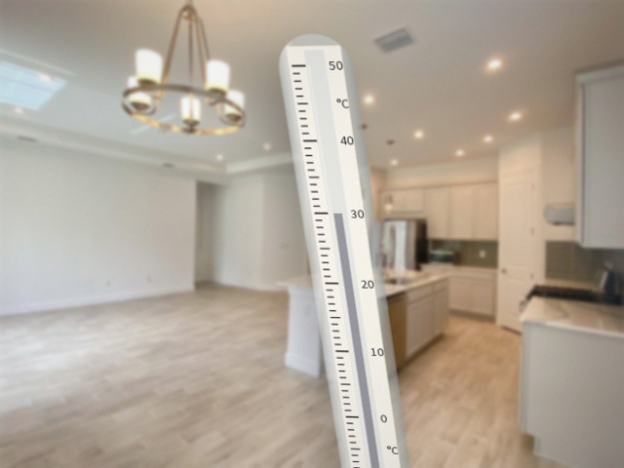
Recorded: **30** °C
